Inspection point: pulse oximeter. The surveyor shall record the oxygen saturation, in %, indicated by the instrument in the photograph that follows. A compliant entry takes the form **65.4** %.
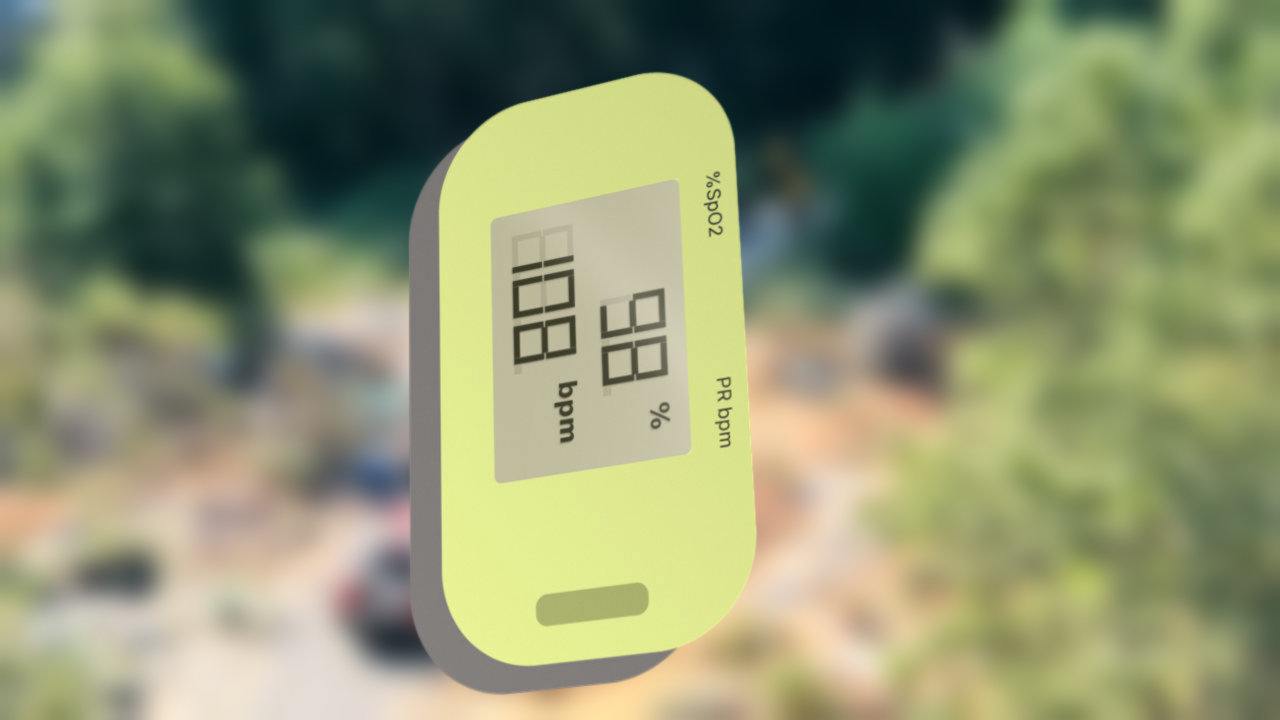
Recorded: **98** %
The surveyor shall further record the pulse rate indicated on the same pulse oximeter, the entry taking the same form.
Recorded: **108** bpm
